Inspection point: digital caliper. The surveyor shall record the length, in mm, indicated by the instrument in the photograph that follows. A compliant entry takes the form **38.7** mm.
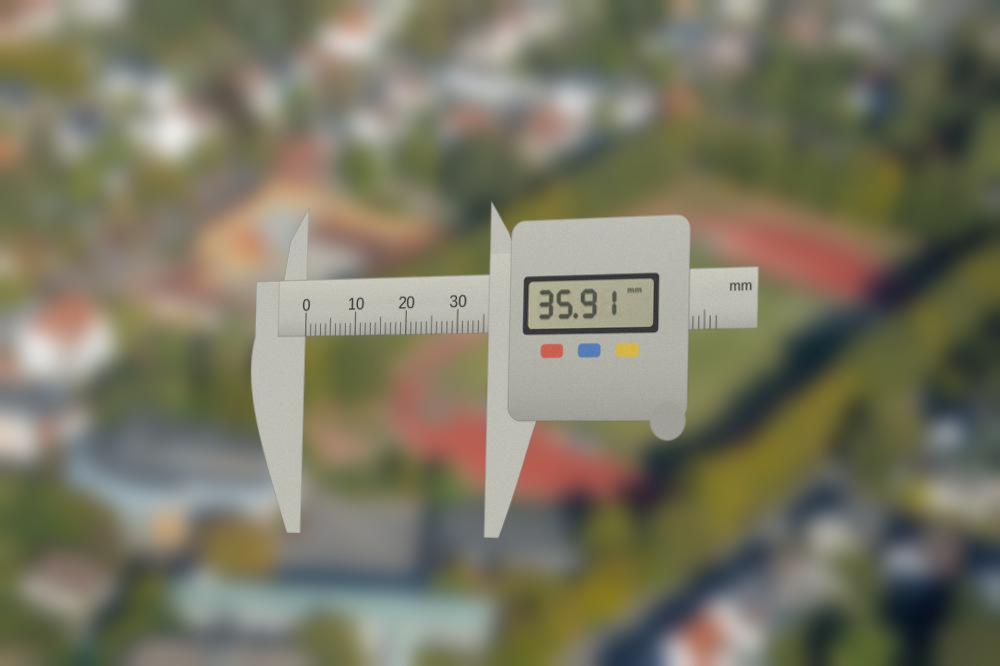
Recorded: **35.91** mm
